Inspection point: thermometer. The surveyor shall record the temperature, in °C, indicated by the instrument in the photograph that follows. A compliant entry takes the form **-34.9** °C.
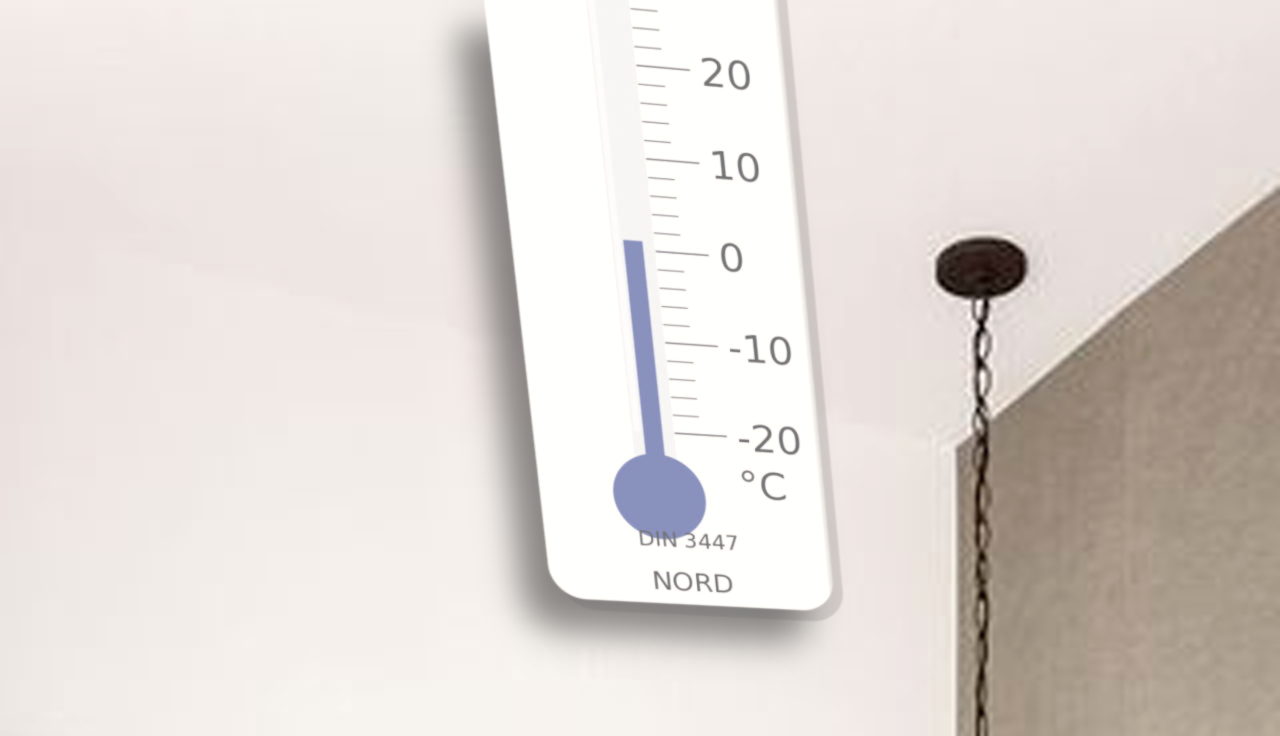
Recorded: **1** °C
